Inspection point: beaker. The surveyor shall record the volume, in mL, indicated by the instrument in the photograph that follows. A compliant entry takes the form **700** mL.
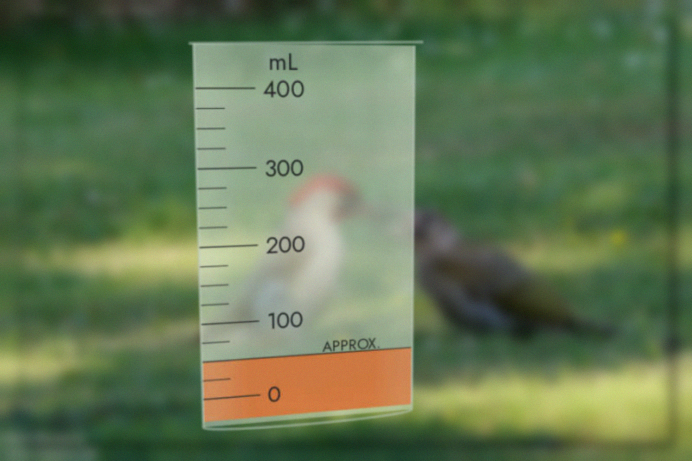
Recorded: **50** mL
